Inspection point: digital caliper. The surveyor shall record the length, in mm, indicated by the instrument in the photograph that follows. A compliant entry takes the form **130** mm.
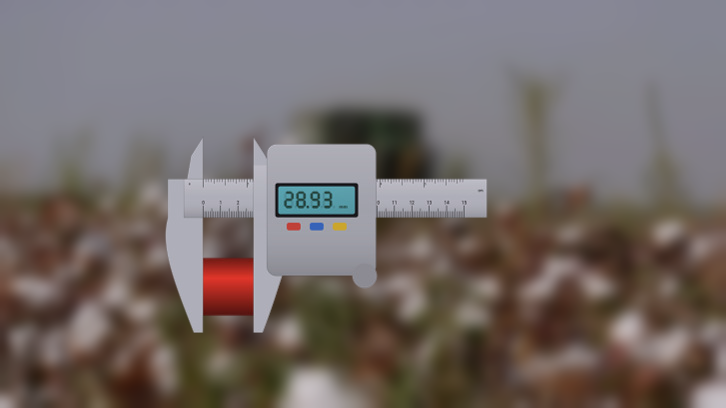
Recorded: **28.93** mm
